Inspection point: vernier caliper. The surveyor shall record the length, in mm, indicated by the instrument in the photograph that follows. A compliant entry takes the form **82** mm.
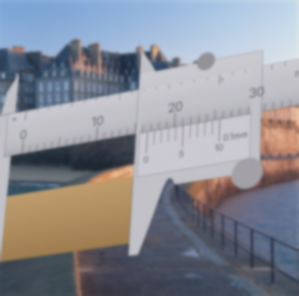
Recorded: **16.6** mm
